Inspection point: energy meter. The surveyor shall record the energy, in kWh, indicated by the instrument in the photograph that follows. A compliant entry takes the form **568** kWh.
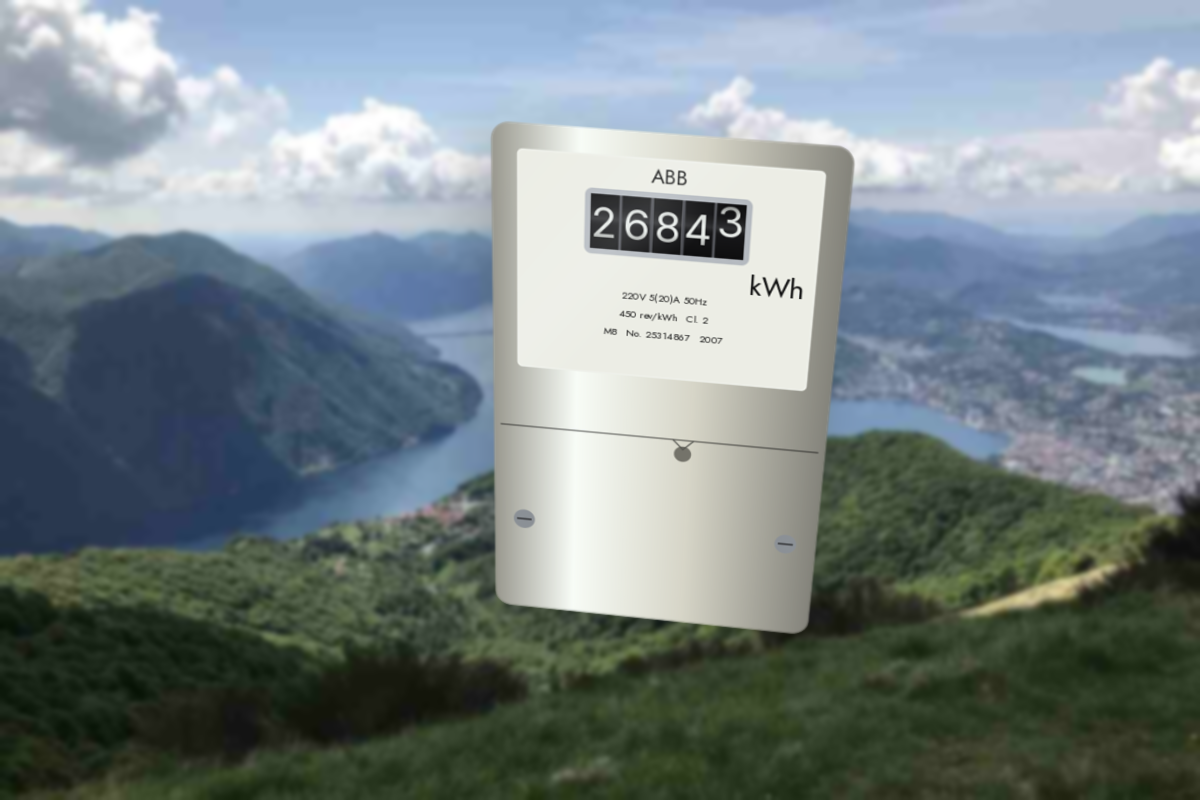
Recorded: **26843** kWh
